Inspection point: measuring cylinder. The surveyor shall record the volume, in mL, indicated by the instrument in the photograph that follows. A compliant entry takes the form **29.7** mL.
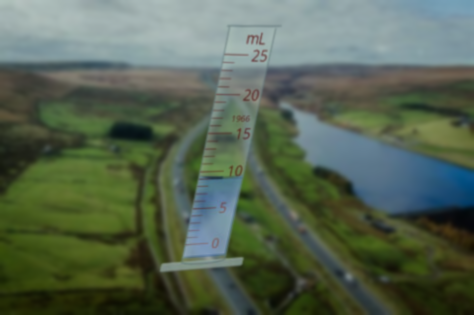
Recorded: **9** mL
